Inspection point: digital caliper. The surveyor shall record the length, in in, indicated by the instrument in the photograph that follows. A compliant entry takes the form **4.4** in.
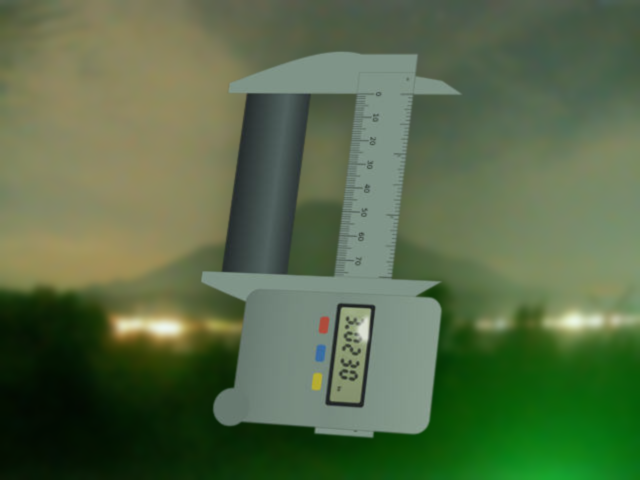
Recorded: **3.0230** in
